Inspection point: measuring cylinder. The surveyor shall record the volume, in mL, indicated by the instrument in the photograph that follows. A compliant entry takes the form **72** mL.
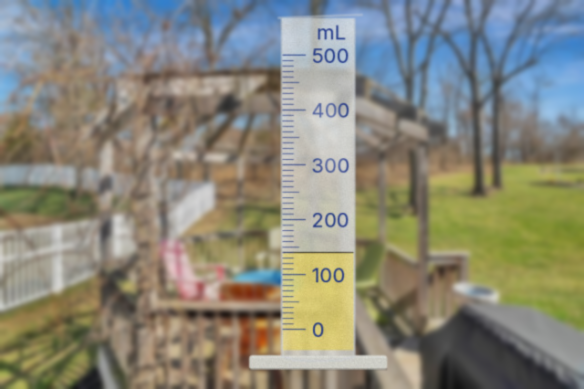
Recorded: **140** mL
